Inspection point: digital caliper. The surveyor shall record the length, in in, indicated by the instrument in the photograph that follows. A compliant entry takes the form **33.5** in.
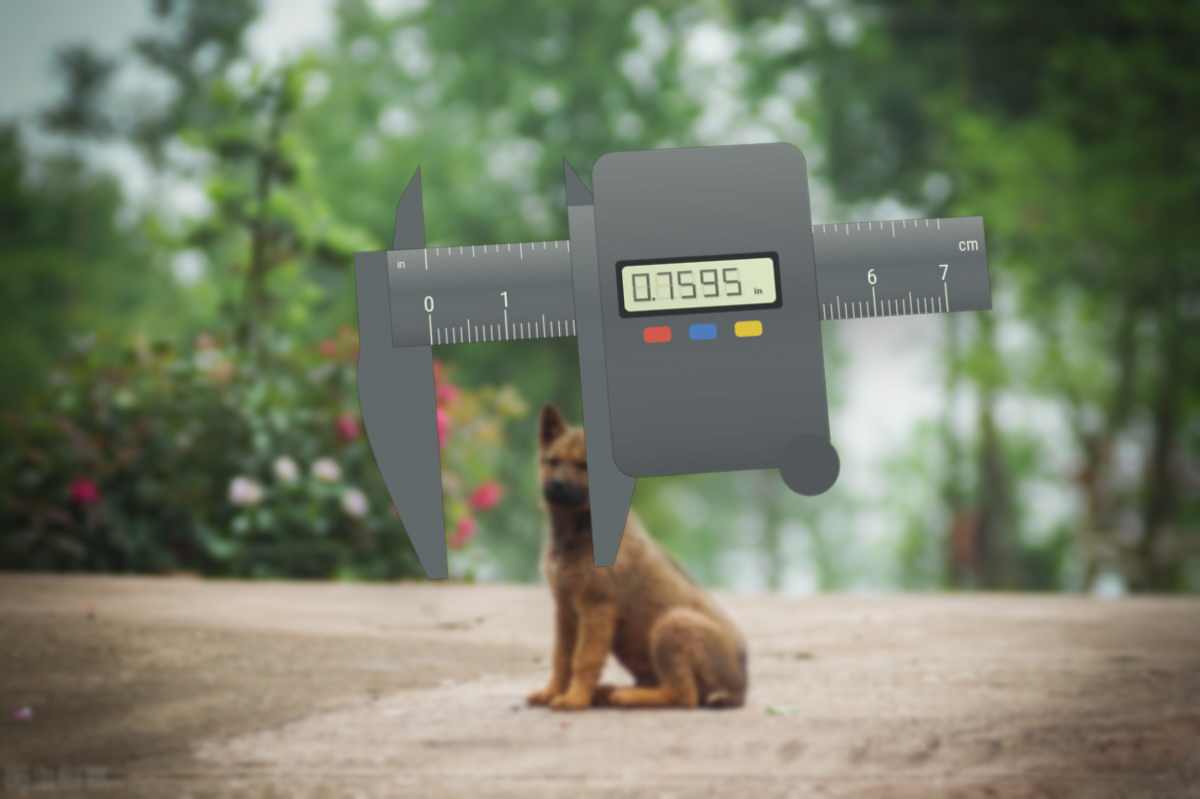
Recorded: **0.7595** in
